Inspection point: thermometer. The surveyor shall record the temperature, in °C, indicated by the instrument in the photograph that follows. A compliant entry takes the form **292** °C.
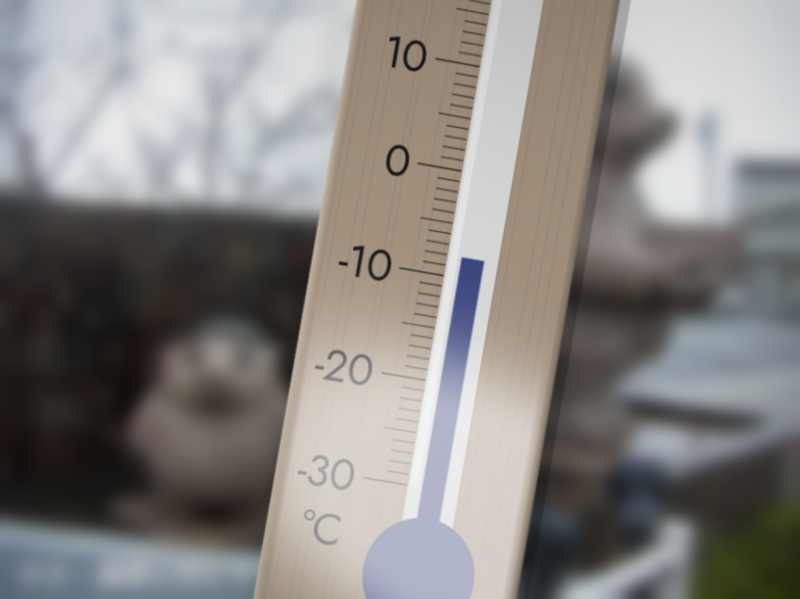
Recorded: **-8** °C
